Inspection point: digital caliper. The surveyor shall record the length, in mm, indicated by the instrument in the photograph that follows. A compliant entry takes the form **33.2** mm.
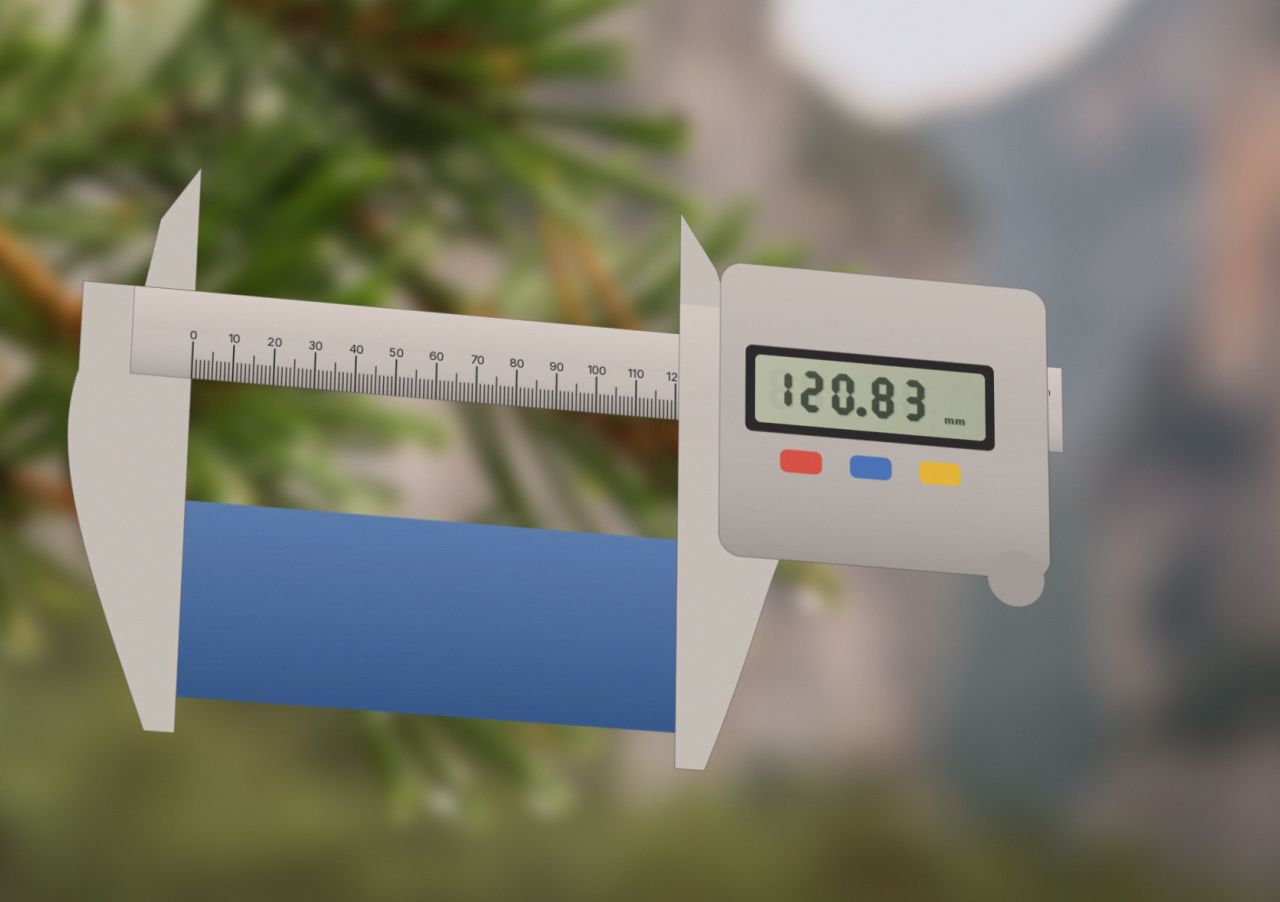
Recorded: **120.83** mm
